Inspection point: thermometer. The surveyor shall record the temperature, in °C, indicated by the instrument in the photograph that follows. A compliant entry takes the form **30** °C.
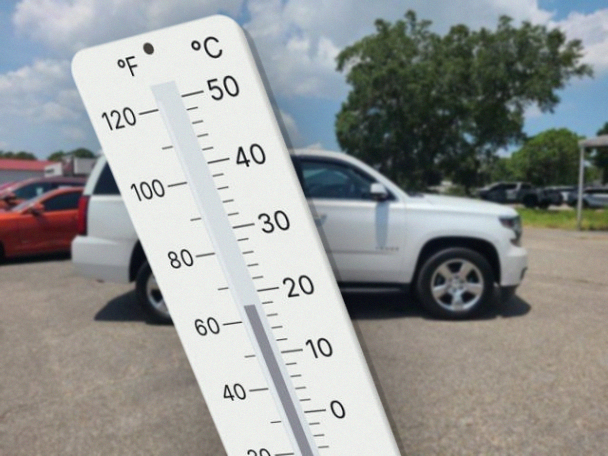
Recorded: **18** °C
